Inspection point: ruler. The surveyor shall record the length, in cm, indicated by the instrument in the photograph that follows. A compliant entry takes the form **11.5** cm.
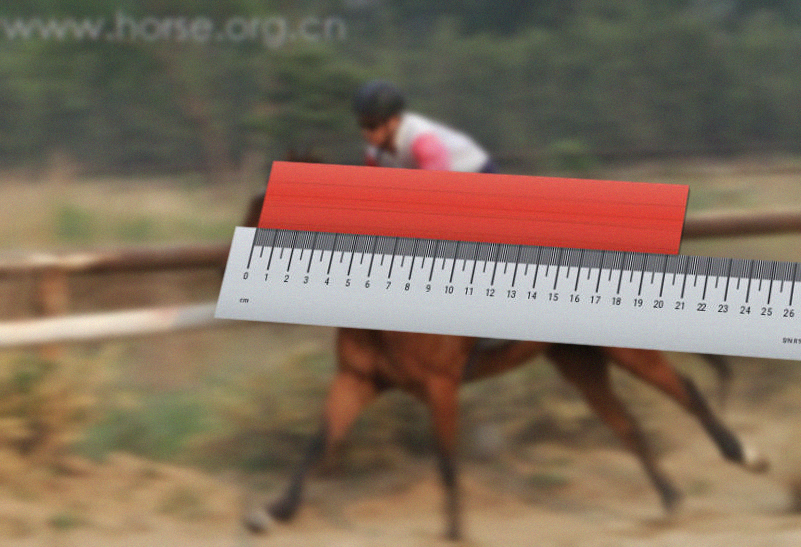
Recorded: **20.5** cm
